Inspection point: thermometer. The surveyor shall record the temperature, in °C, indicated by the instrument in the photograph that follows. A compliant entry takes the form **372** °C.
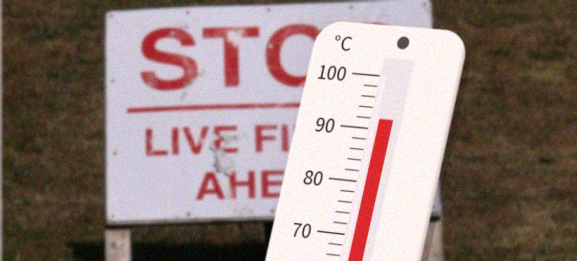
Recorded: **92** °C
